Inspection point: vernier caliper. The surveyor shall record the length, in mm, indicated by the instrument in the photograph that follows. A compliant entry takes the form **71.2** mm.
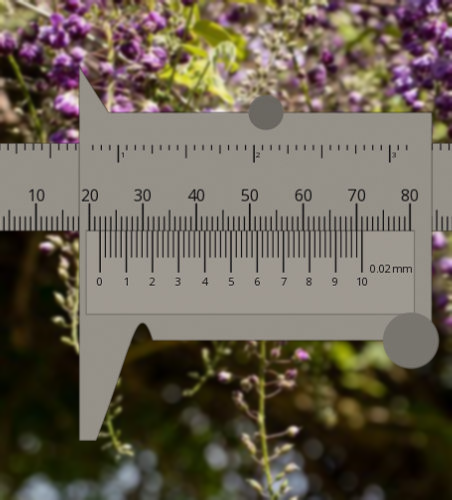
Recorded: **22.0** mm
